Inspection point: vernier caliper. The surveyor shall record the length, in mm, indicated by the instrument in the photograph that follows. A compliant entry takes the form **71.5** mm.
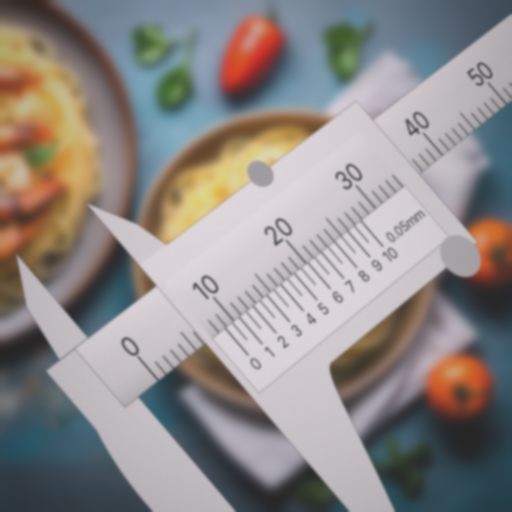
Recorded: **8.8** mm
